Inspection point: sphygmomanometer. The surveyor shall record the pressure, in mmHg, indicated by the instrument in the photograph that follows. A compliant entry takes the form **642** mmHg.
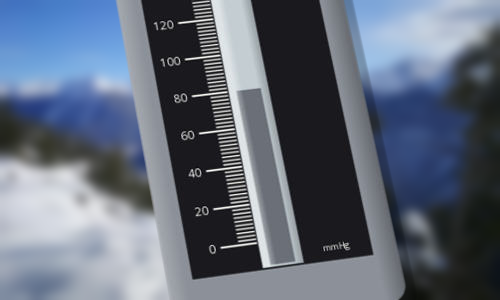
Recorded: **80** mmHg
